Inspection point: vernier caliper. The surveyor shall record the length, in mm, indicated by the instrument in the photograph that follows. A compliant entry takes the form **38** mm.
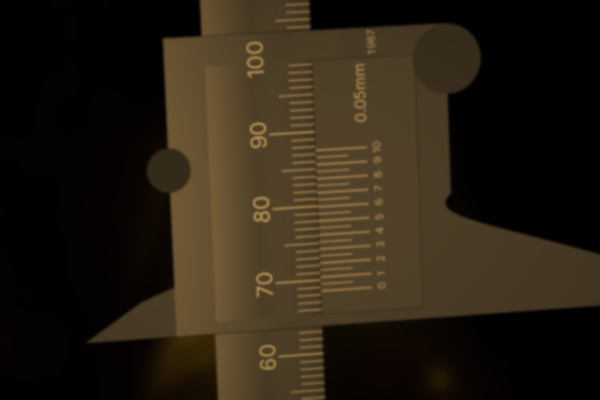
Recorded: **68.5** mm
